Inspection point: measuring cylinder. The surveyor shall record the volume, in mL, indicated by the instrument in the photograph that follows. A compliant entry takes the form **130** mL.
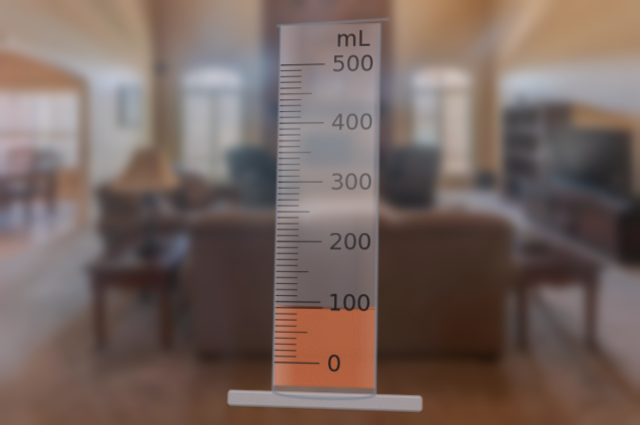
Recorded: **90** mL
